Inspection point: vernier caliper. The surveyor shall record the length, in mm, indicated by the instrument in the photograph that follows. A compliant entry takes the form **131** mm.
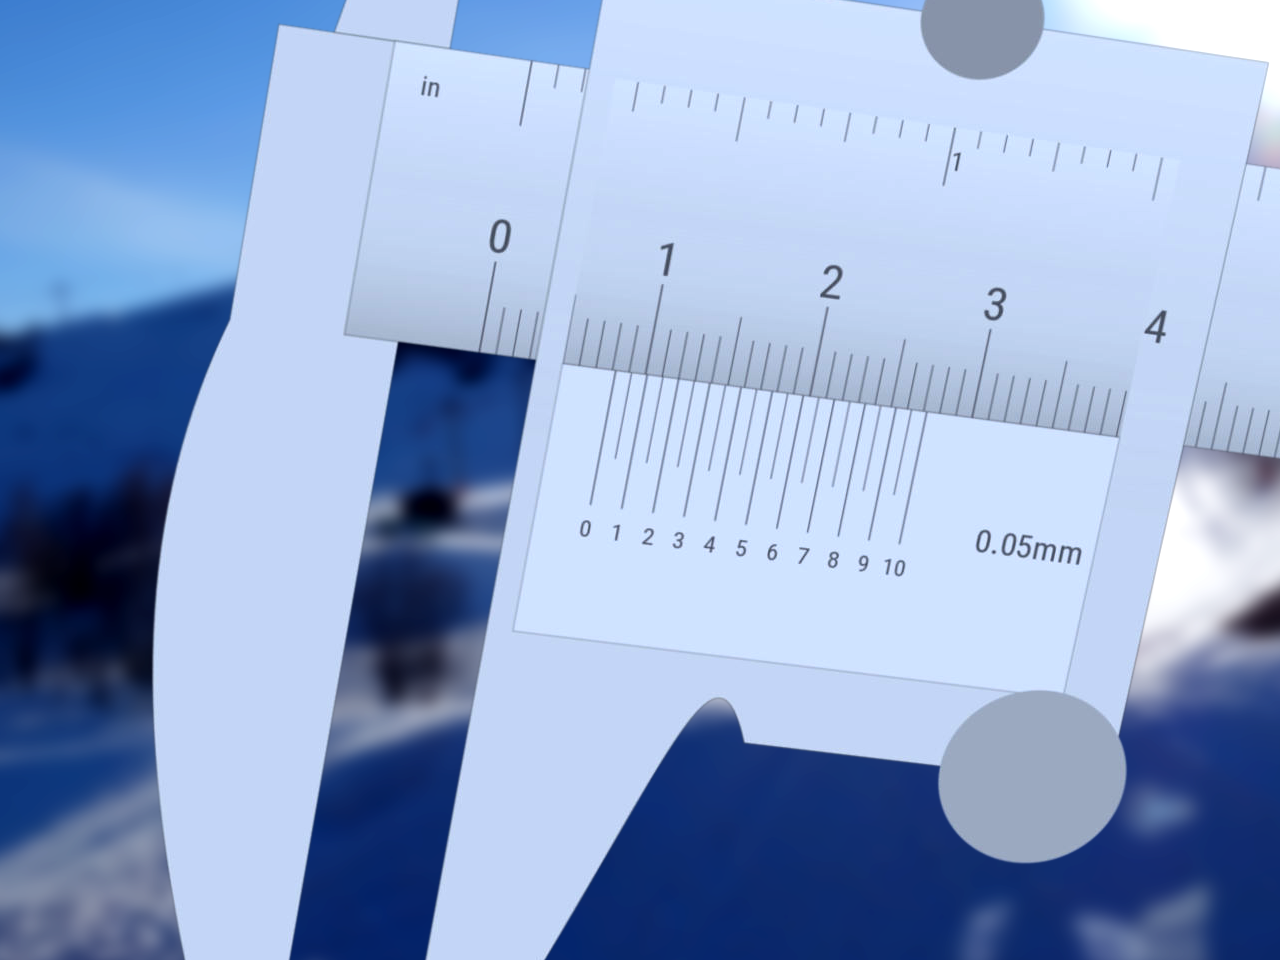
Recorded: **8.2** mm
